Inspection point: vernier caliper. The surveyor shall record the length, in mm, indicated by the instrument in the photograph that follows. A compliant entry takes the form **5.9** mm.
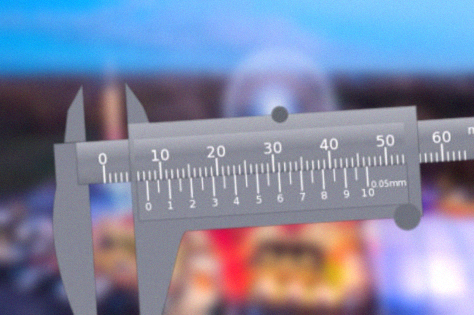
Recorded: **7.5** mm
